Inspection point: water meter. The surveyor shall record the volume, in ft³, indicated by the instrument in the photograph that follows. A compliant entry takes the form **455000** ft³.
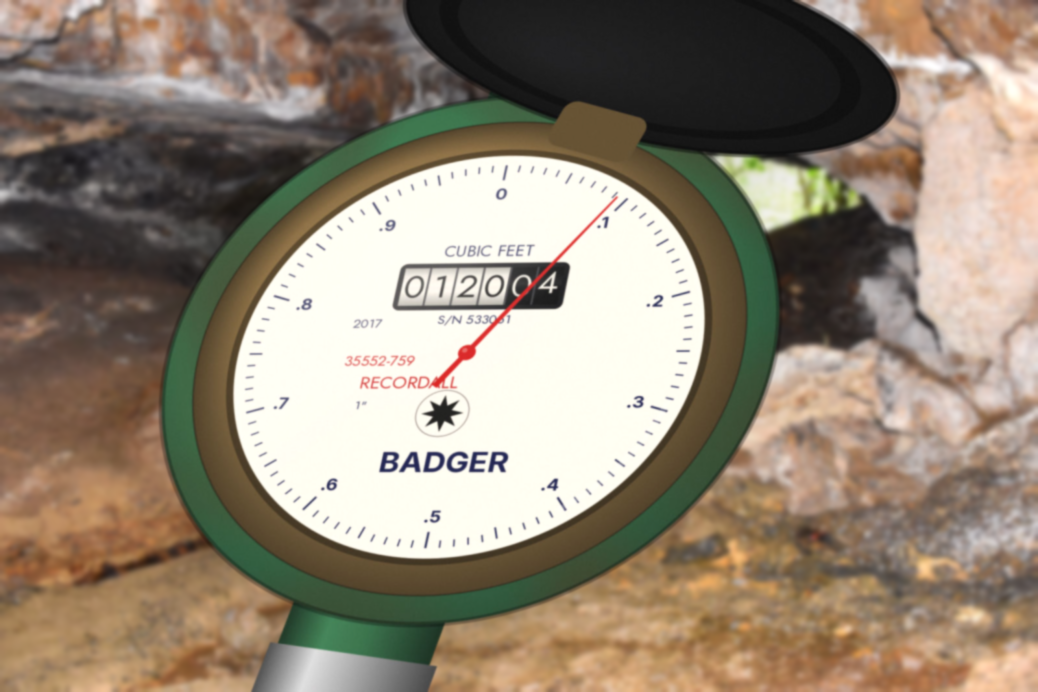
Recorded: **12004.09** ft³
